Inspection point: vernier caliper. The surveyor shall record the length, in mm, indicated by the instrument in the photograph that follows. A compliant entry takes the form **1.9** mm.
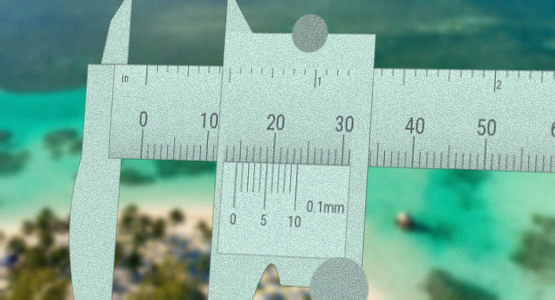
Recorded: **14.6** mm
